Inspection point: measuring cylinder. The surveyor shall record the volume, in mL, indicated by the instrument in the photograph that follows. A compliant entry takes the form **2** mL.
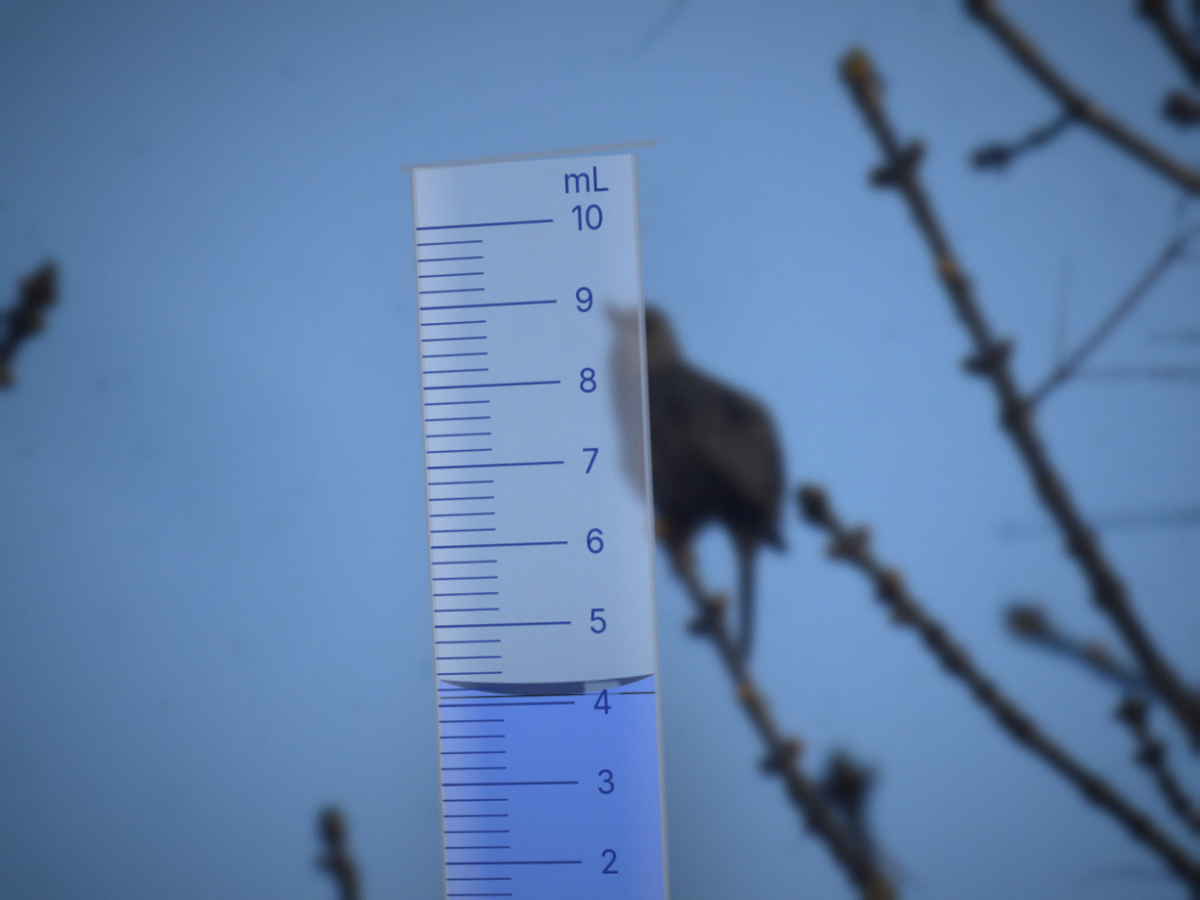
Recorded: **4.1** mL
